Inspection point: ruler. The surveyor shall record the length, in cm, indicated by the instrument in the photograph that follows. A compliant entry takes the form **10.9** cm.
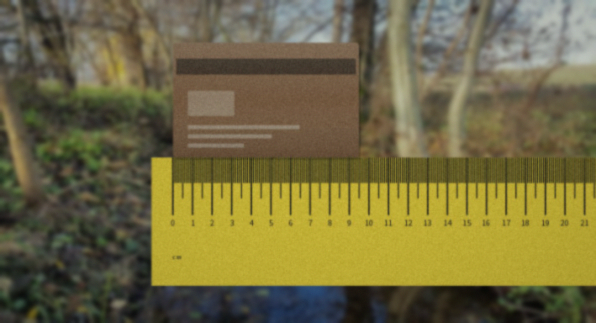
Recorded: **9.5** cm
